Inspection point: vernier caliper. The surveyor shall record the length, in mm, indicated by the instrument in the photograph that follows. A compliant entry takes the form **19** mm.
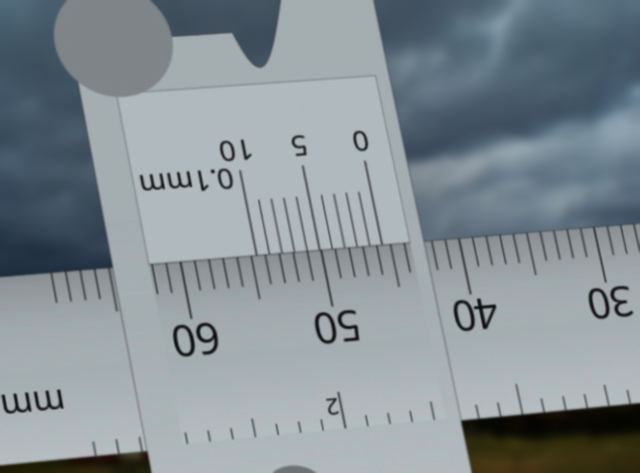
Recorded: **45.6** mm
